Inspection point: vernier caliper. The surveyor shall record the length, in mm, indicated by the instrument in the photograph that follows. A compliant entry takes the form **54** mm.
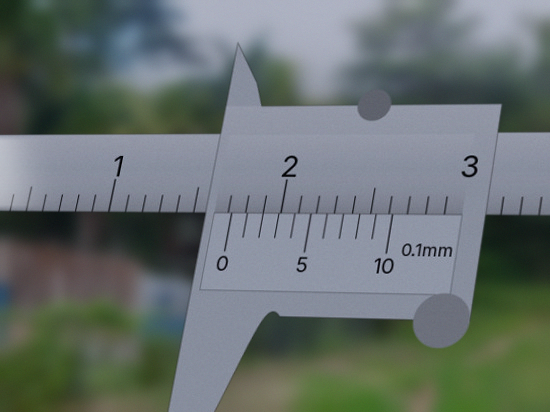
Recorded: **17.2** mm
